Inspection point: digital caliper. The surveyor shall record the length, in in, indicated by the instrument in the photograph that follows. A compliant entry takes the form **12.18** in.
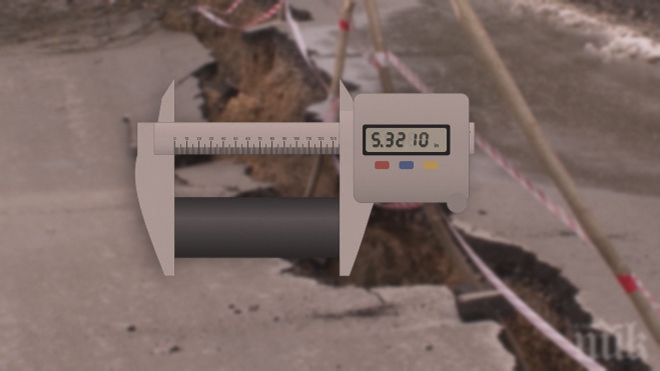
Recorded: **5.3210** in
